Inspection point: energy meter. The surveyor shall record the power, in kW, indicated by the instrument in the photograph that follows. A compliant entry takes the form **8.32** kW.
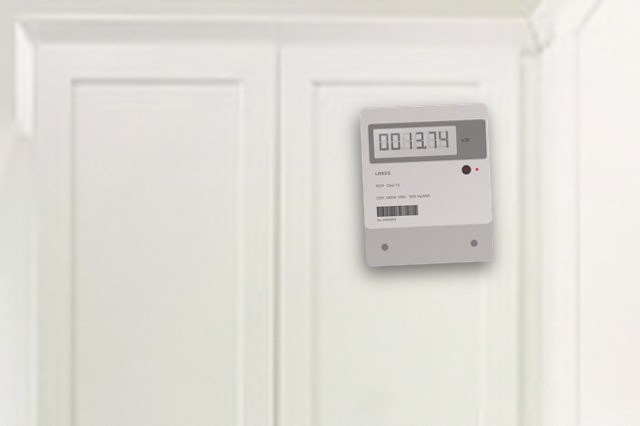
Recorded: **13.74** kW
